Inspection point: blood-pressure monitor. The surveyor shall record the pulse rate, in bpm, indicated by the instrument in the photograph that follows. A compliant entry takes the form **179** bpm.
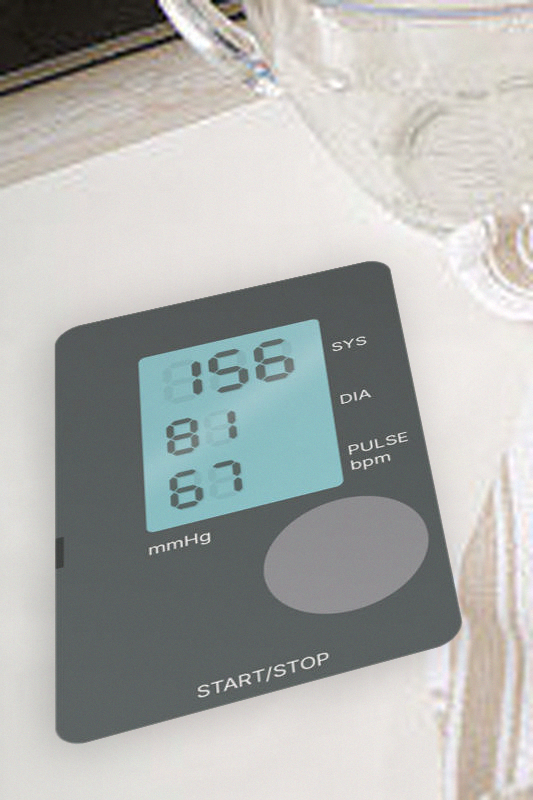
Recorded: **67** bpm
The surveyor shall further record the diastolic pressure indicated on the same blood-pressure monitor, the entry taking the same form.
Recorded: **81** mmHg
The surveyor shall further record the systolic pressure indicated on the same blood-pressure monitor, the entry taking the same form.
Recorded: **156** mmHg
